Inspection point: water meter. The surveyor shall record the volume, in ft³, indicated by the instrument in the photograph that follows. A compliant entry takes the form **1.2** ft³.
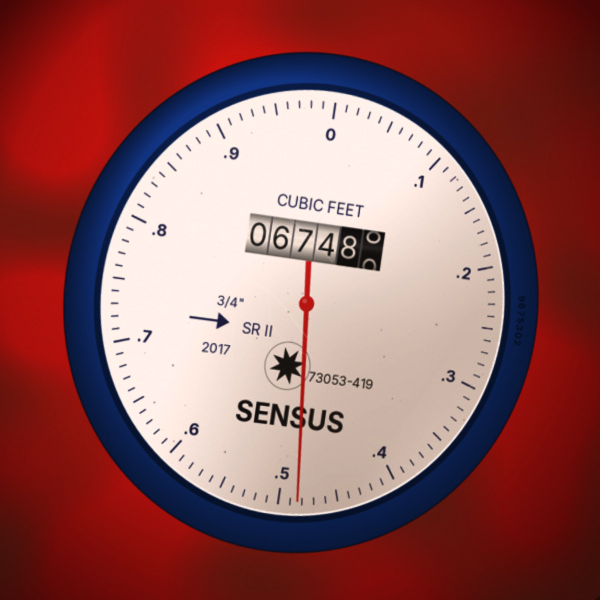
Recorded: **67488.48** ft³
